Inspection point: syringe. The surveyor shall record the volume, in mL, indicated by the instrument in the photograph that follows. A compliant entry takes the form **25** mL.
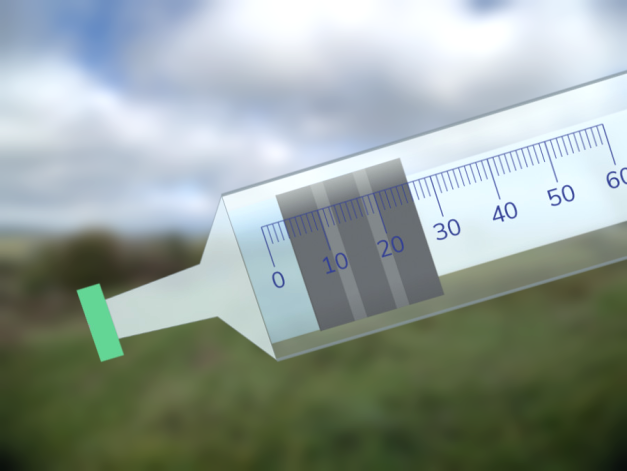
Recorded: **4** mL
